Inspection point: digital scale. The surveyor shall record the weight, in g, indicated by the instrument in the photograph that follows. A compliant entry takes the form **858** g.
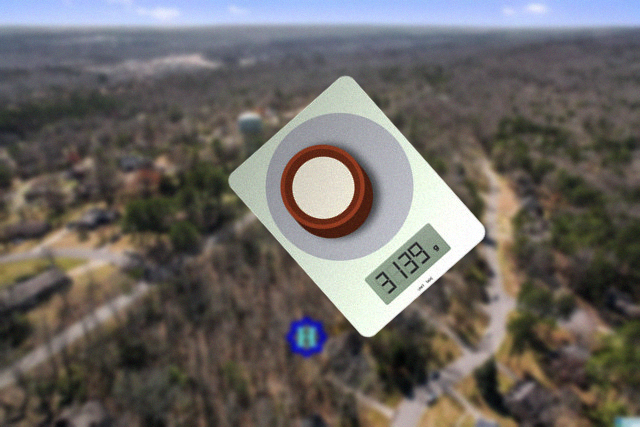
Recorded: **3139** g
